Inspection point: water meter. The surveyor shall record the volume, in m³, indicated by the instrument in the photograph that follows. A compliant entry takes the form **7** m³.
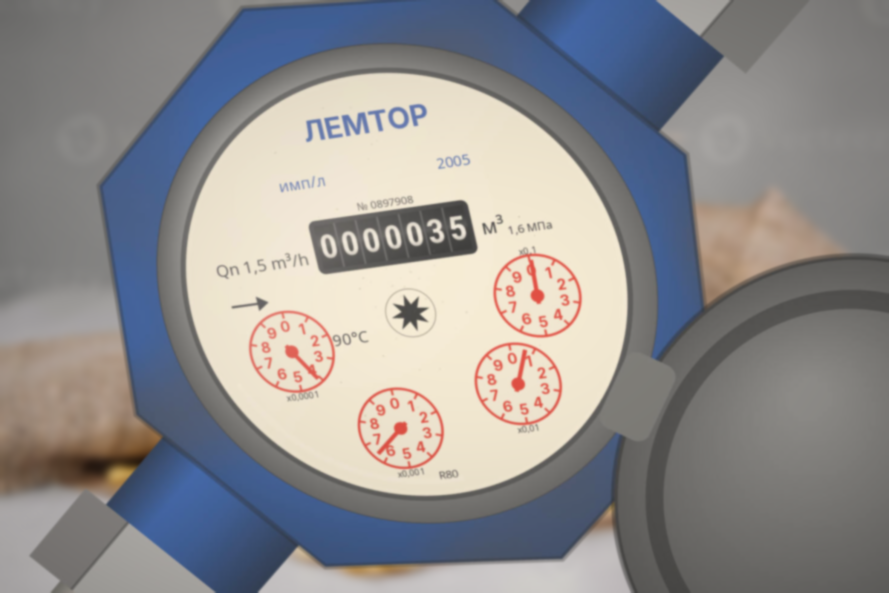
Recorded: **35.0064** m³
